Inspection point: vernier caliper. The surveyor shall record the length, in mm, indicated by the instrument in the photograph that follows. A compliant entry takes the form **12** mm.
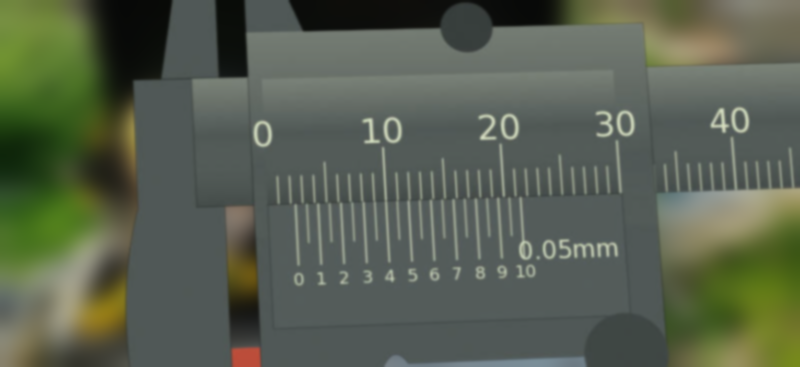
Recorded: **2.4** mm
